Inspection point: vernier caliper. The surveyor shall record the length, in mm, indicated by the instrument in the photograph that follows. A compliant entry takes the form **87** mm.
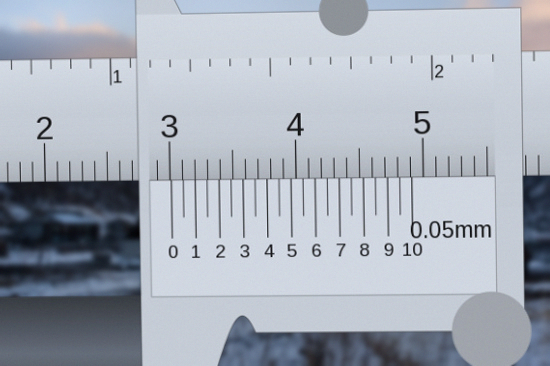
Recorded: **30.1** mm
